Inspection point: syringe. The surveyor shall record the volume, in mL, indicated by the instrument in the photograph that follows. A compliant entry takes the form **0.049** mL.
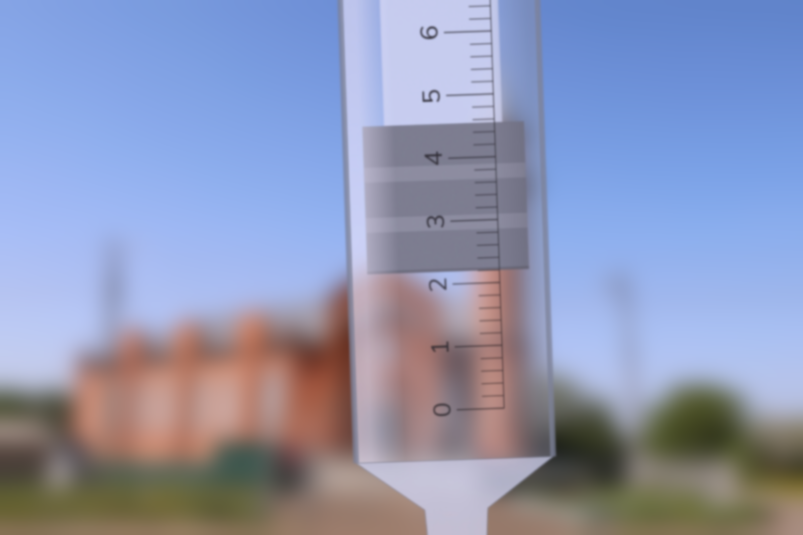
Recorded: **2.2** mL
